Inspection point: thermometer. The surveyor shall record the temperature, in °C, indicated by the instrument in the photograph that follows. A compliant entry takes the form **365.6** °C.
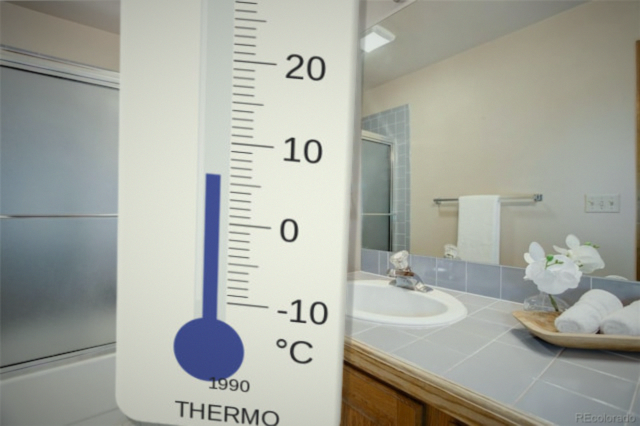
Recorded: **6** °C
